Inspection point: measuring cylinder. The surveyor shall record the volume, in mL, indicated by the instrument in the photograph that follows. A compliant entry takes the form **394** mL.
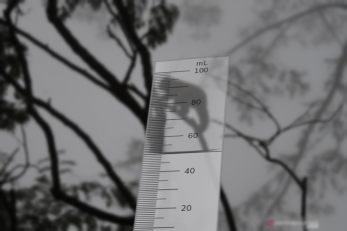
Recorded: **50** mL
